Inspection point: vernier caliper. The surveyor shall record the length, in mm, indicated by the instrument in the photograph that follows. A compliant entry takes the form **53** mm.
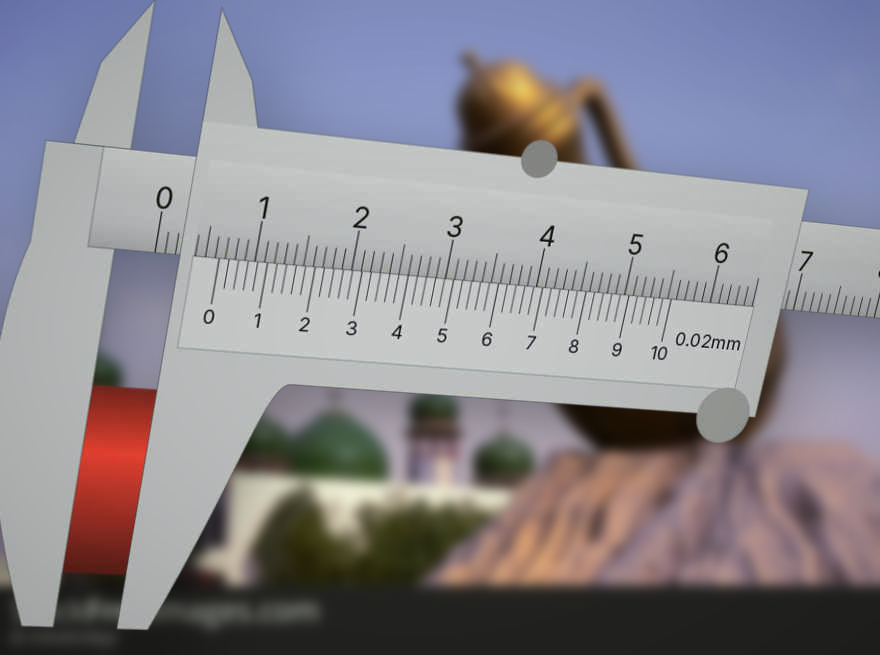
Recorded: **6.4** mm
